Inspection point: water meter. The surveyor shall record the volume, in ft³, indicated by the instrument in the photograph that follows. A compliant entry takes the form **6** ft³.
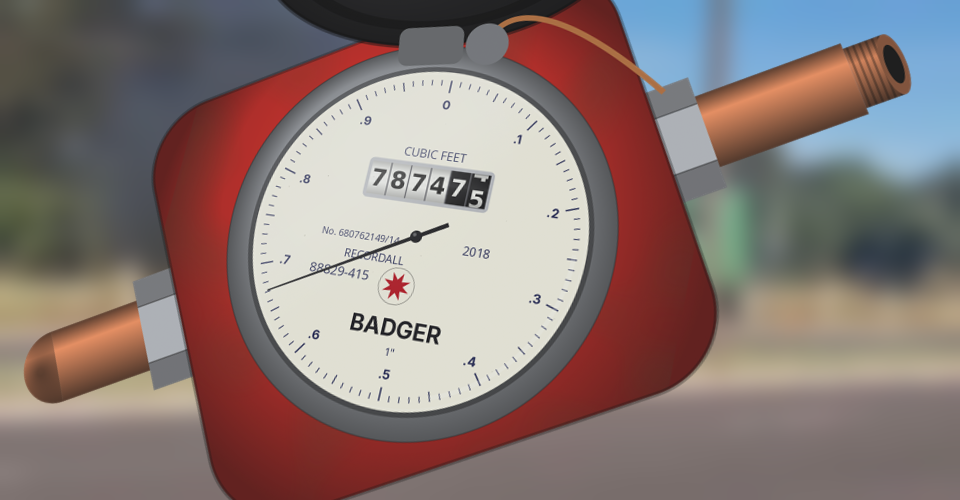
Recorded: **787474.67** ft³
